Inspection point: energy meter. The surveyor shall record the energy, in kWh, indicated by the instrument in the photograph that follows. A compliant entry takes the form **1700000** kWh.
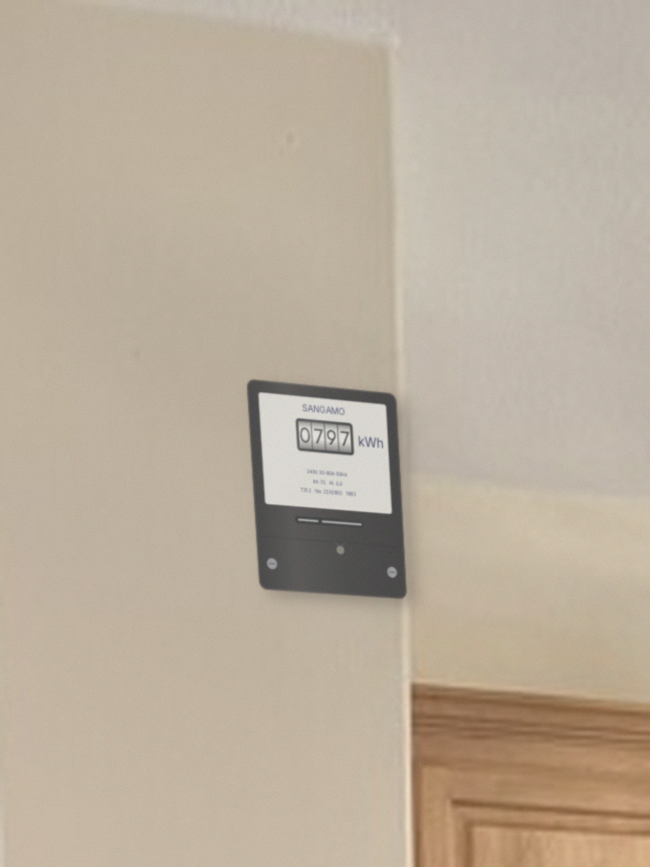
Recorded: **797** kWh
